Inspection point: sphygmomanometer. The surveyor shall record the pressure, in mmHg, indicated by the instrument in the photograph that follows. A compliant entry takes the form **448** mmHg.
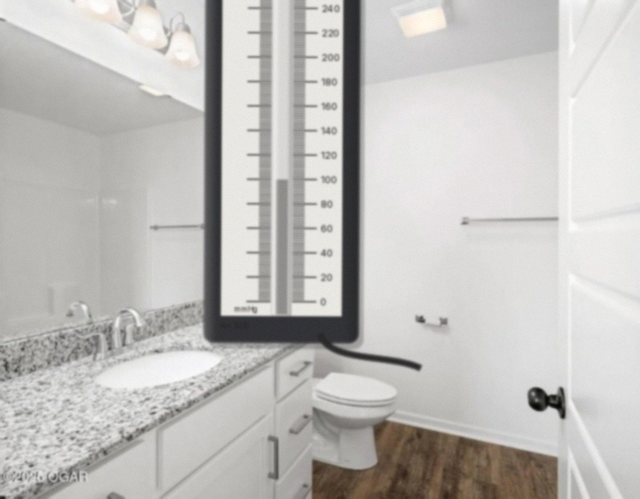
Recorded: **100** mmHg
